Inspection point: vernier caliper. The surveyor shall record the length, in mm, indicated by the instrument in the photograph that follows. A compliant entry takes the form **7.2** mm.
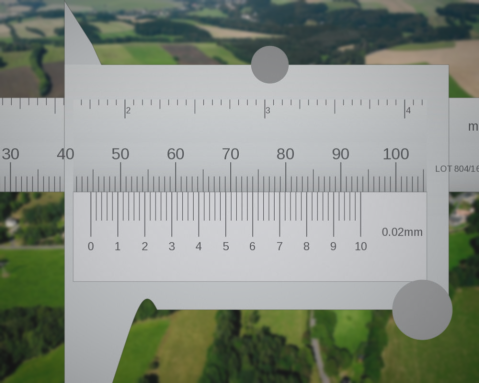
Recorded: **44.6** mm
